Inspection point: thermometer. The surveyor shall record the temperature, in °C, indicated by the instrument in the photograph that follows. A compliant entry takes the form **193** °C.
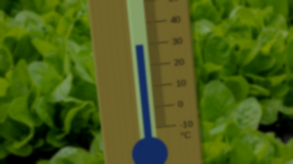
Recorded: **30** °C
